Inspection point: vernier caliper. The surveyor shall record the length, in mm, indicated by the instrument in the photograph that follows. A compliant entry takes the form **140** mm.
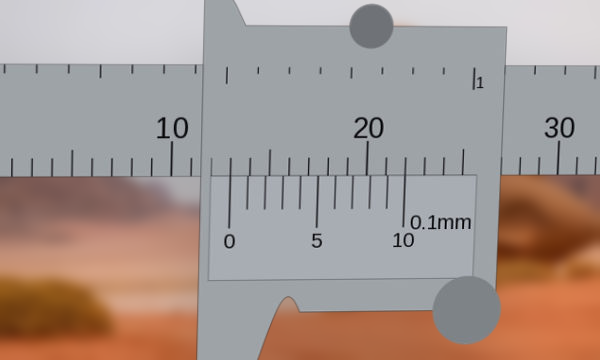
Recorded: **13.0** mm
